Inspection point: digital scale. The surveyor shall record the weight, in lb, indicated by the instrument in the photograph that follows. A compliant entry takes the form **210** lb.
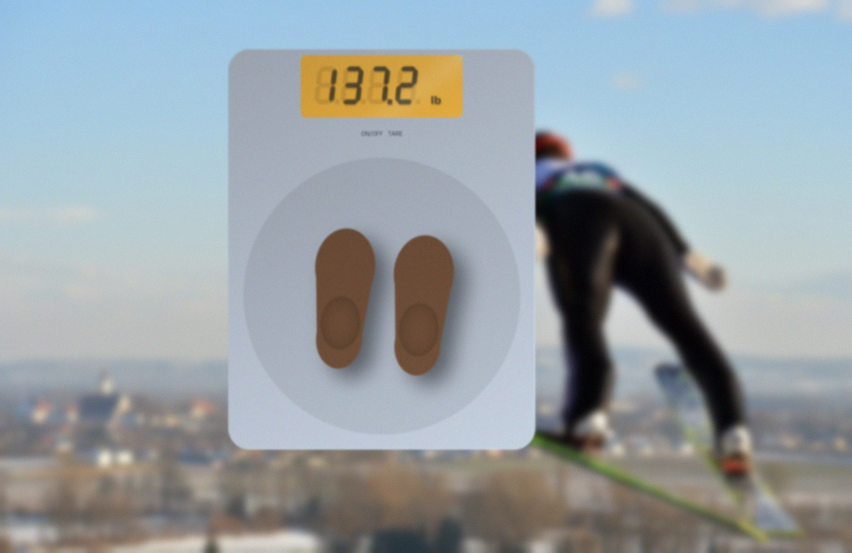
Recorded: **137.2** lb
